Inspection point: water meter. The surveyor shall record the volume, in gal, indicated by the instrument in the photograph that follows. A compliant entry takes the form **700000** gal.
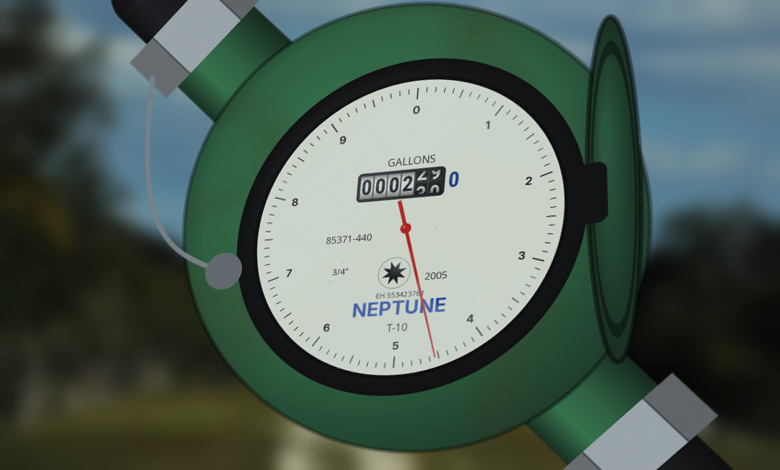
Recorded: **2294.5** gal
